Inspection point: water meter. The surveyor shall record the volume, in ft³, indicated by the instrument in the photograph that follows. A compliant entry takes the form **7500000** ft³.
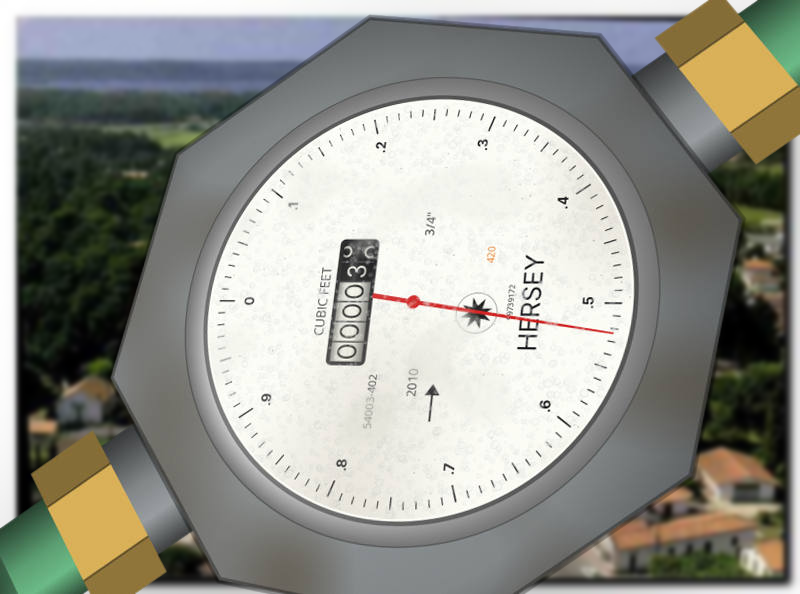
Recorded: **38.52** ft³
